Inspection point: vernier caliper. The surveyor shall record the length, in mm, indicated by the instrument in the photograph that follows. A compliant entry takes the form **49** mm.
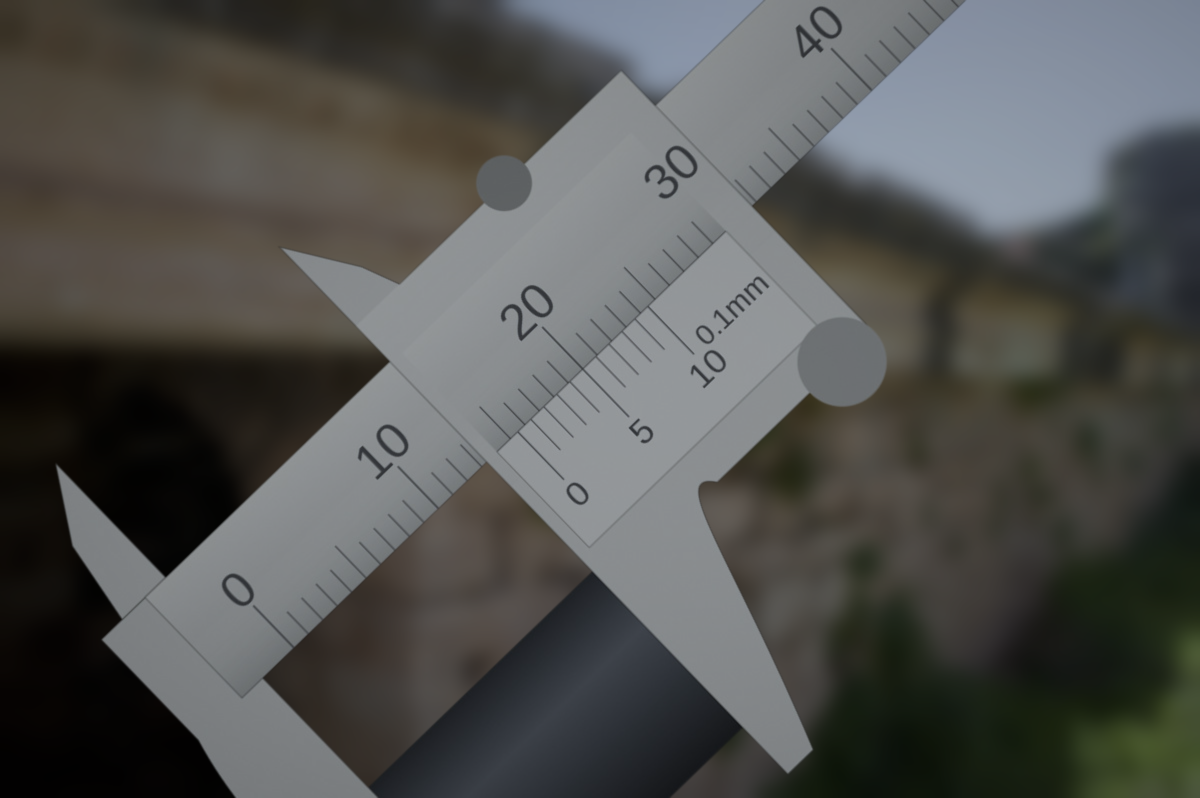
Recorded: **15.5** mm
